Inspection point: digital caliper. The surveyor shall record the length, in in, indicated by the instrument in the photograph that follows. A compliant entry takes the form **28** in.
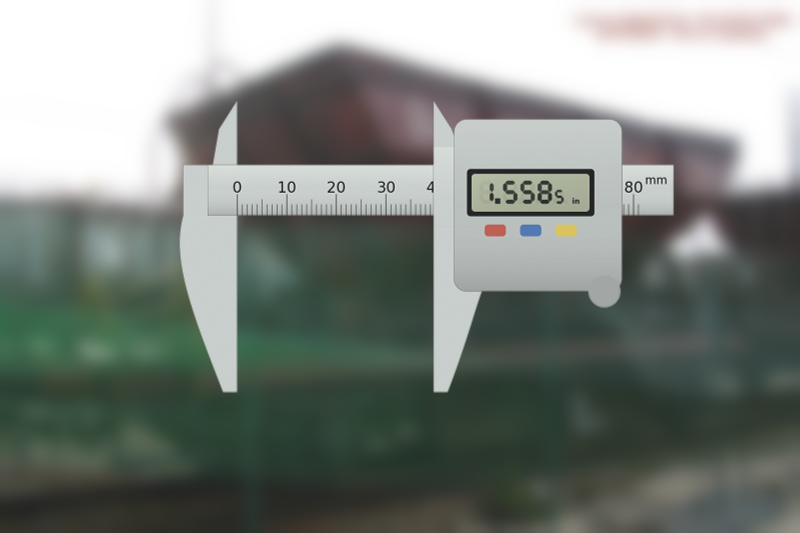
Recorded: **1.5585** in
